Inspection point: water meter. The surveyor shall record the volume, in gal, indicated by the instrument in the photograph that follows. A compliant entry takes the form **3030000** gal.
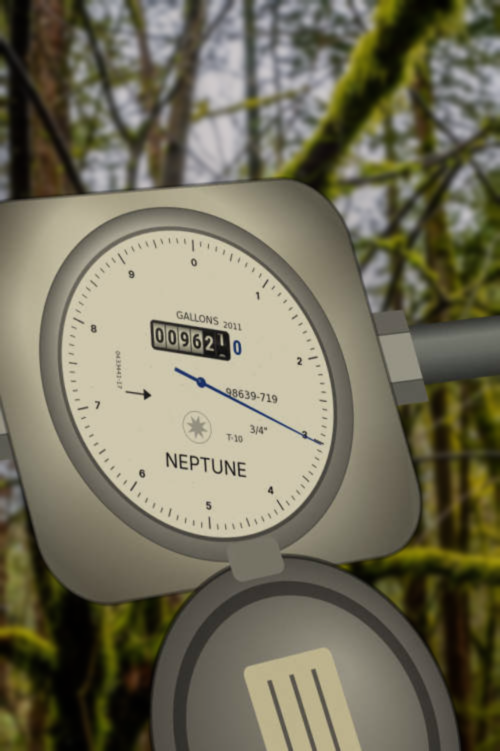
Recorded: **96213.0** gal
